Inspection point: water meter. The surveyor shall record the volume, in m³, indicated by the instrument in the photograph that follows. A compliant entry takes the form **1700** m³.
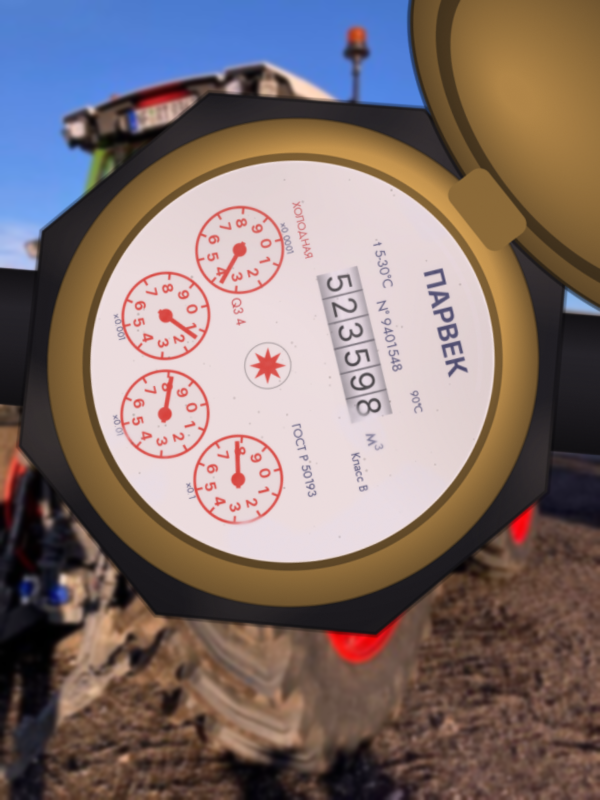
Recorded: **523598.7813** m³
